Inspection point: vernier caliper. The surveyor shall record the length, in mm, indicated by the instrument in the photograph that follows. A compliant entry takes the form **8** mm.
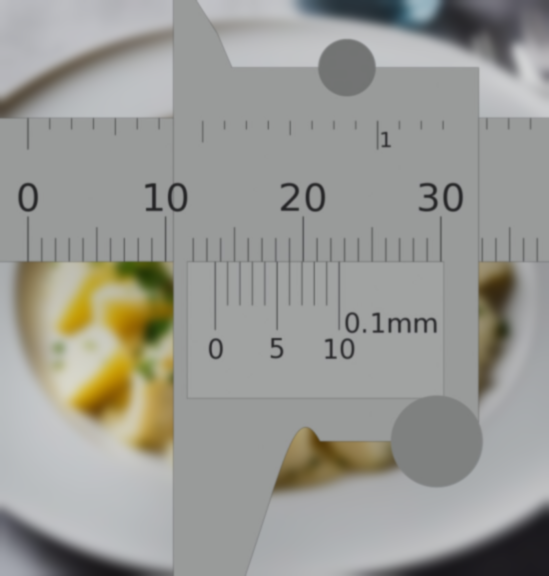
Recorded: **13.6** mm
